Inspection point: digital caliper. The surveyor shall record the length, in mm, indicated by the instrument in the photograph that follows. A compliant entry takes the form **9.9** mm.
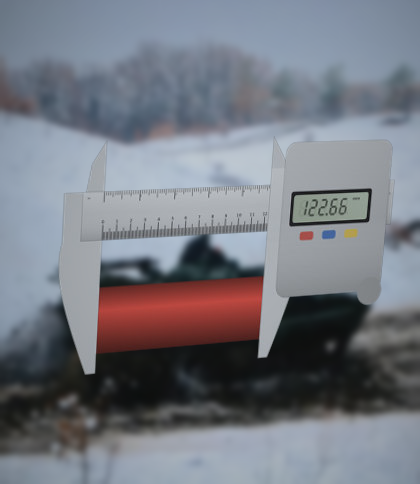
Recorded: **122.66** mm
